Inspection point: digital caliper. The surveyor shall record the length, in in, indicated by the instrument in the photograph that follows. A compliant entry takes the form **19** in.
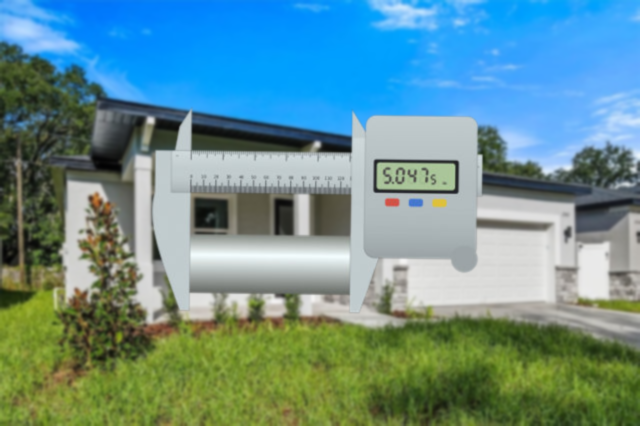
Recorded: **5.0475** in
